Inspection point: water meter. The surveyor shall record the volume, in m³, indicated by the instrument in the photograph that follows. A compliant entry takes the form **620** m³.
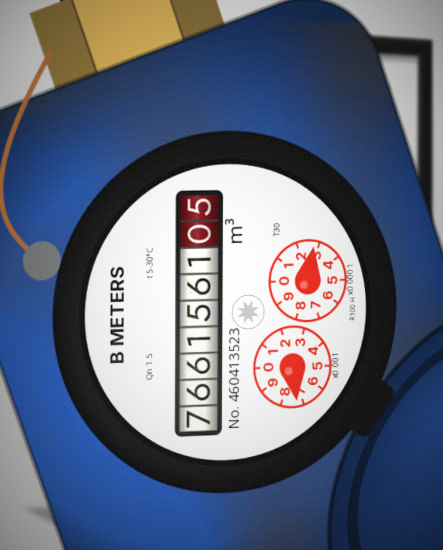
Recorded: **7661561.0572** m³
